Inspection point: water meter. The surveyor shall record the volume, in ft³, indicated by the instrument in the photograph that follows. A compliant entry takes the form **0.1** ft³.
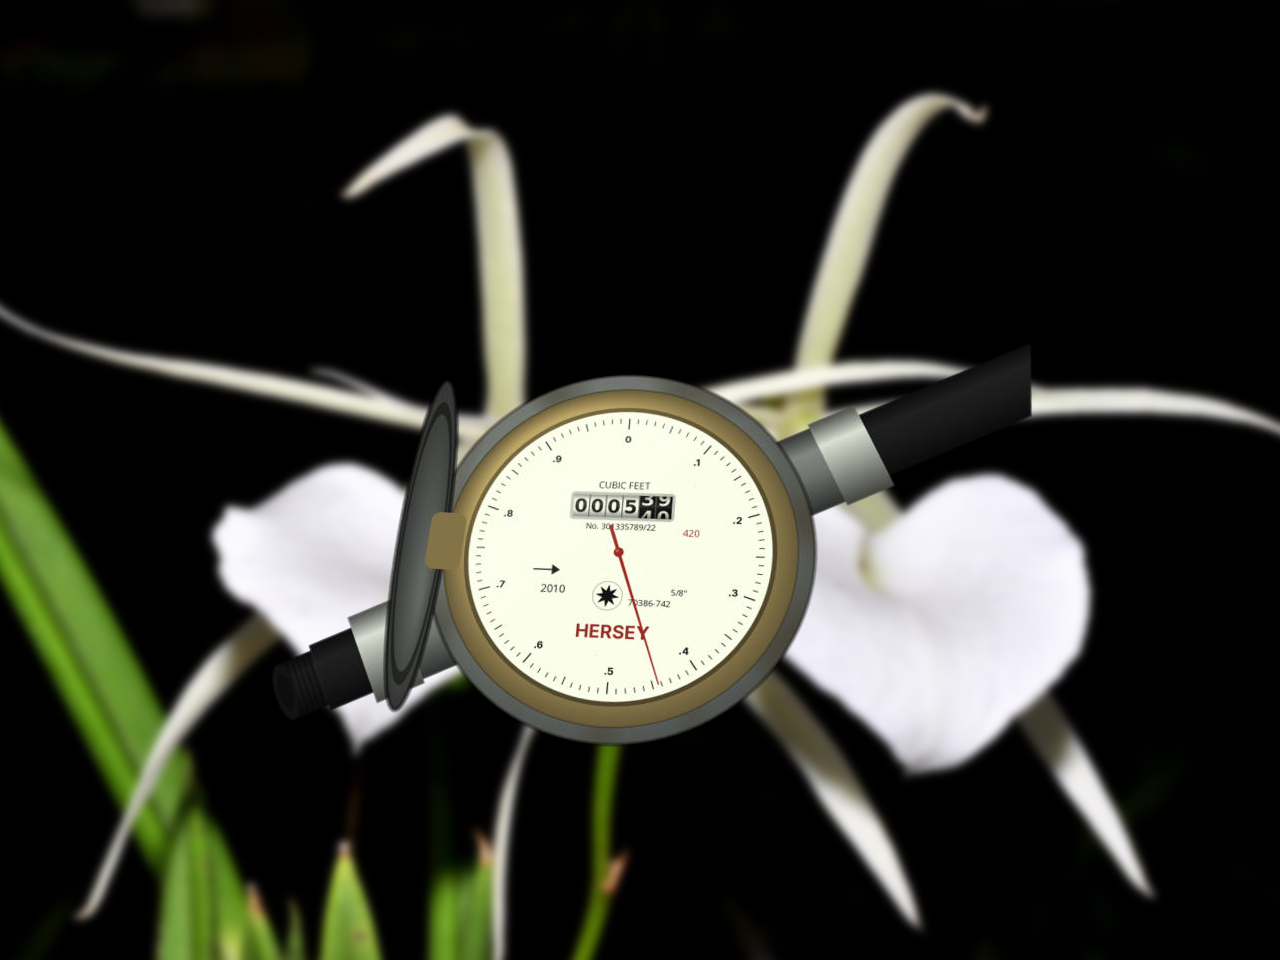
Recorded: **539.44** ft³
